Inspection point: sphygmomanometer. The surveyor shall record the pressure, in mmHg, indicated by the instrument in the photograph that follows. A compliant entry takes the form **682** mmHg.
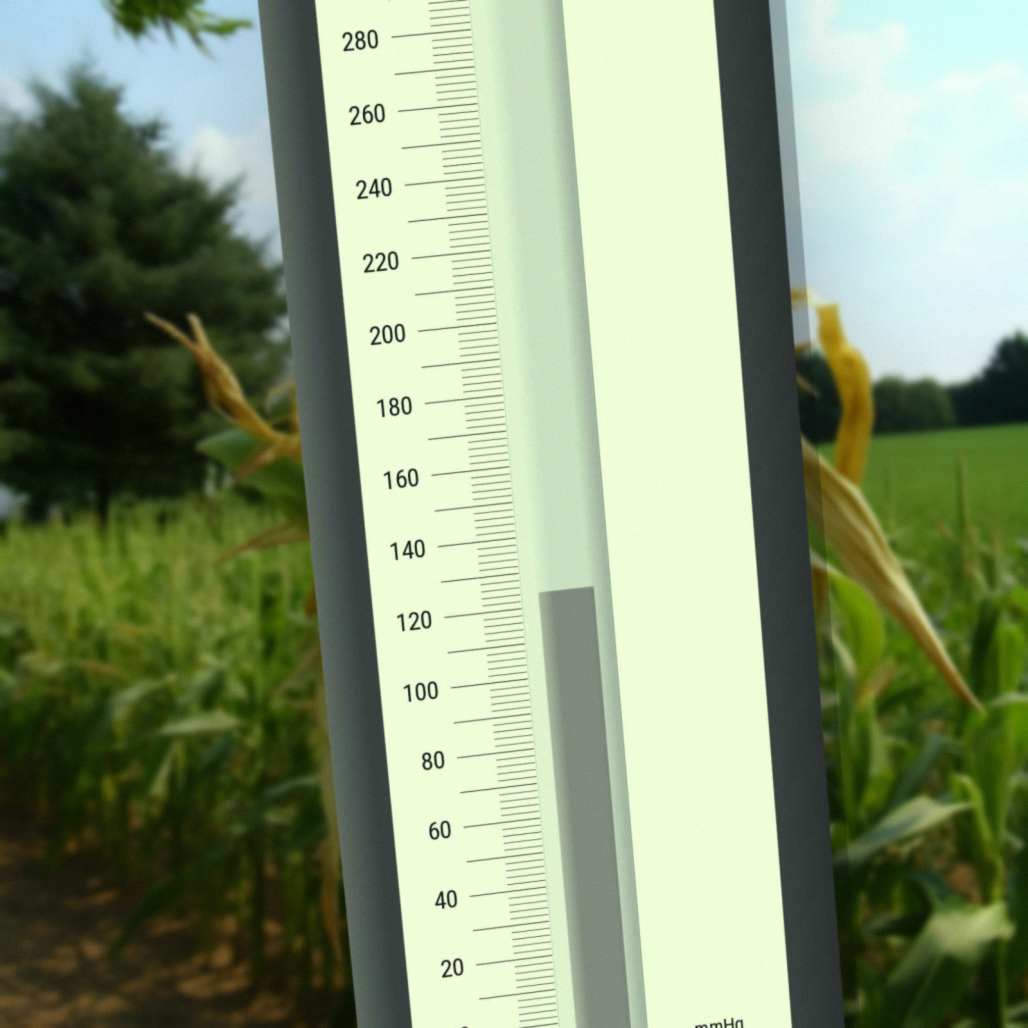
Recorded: **124** mmHg
